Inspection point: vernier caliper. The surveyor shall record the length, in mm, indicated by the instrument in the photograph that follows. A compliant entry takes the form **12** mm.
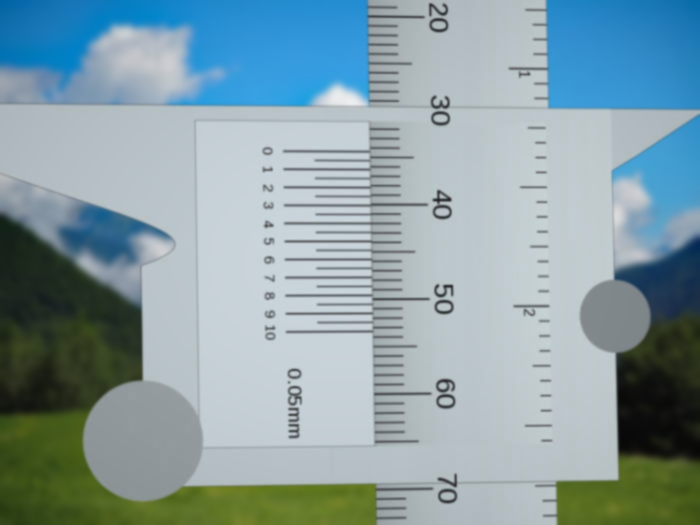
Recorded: **34.4** mm
